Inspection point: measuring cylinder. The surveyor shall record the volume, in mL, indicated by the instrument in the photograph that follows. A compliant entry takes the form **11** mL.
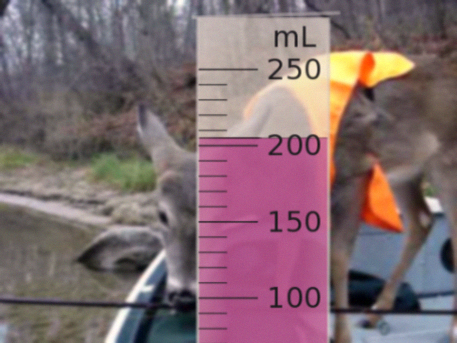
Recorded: **205** mL
